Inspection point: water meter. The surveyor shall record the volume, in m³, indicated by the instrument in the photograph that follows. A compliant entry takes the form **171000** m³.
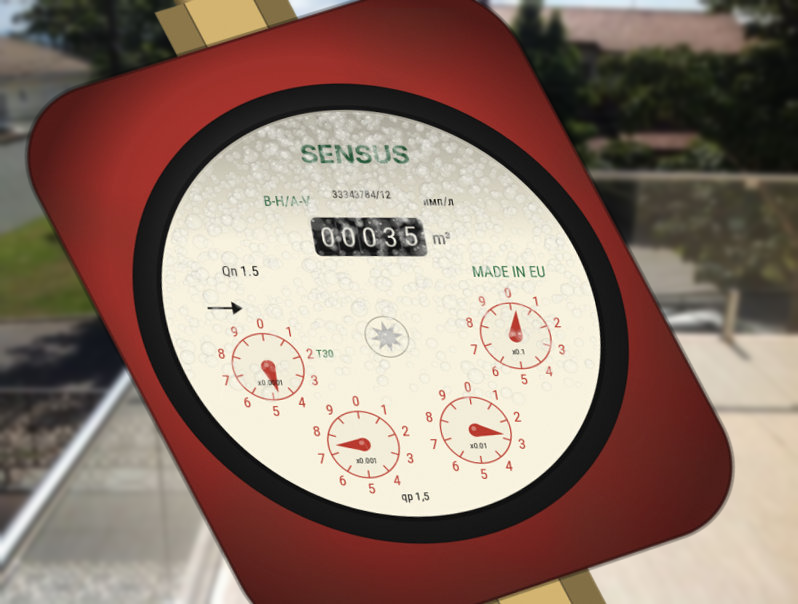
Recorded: **35.0274** m³
